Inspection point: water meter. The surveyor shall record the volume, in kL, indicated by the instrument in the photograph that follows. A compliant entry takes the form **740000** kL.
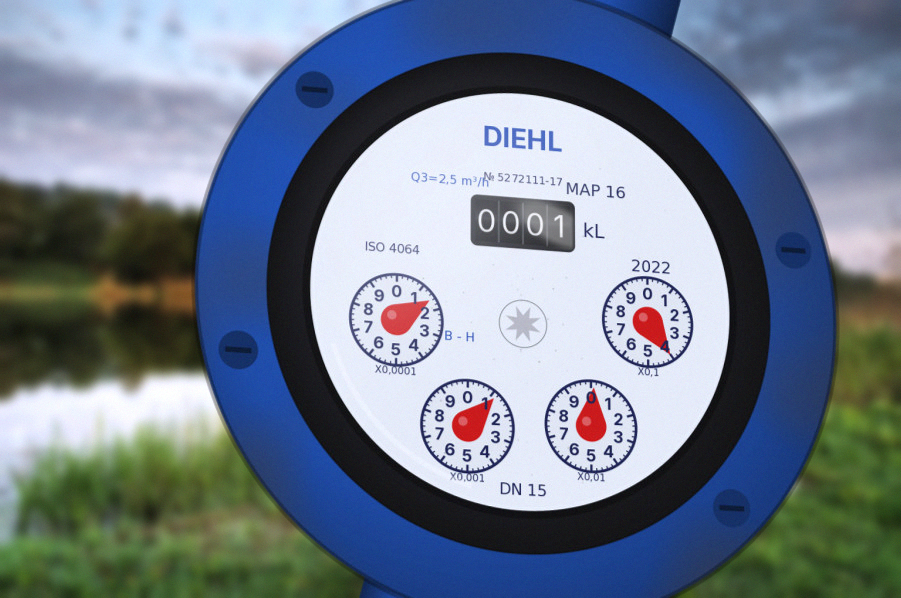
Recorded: **1.4011** kL
